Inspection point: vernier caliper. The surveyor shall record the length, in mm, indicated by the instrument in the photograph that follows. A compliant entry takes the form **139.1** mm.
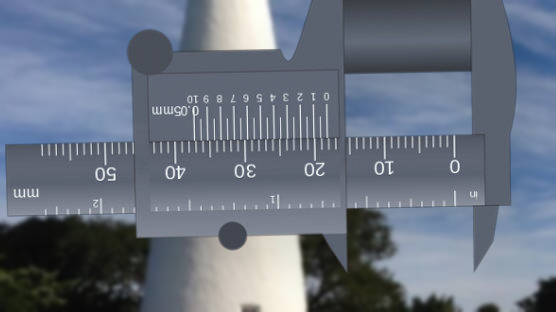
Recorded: **18.2** mm
